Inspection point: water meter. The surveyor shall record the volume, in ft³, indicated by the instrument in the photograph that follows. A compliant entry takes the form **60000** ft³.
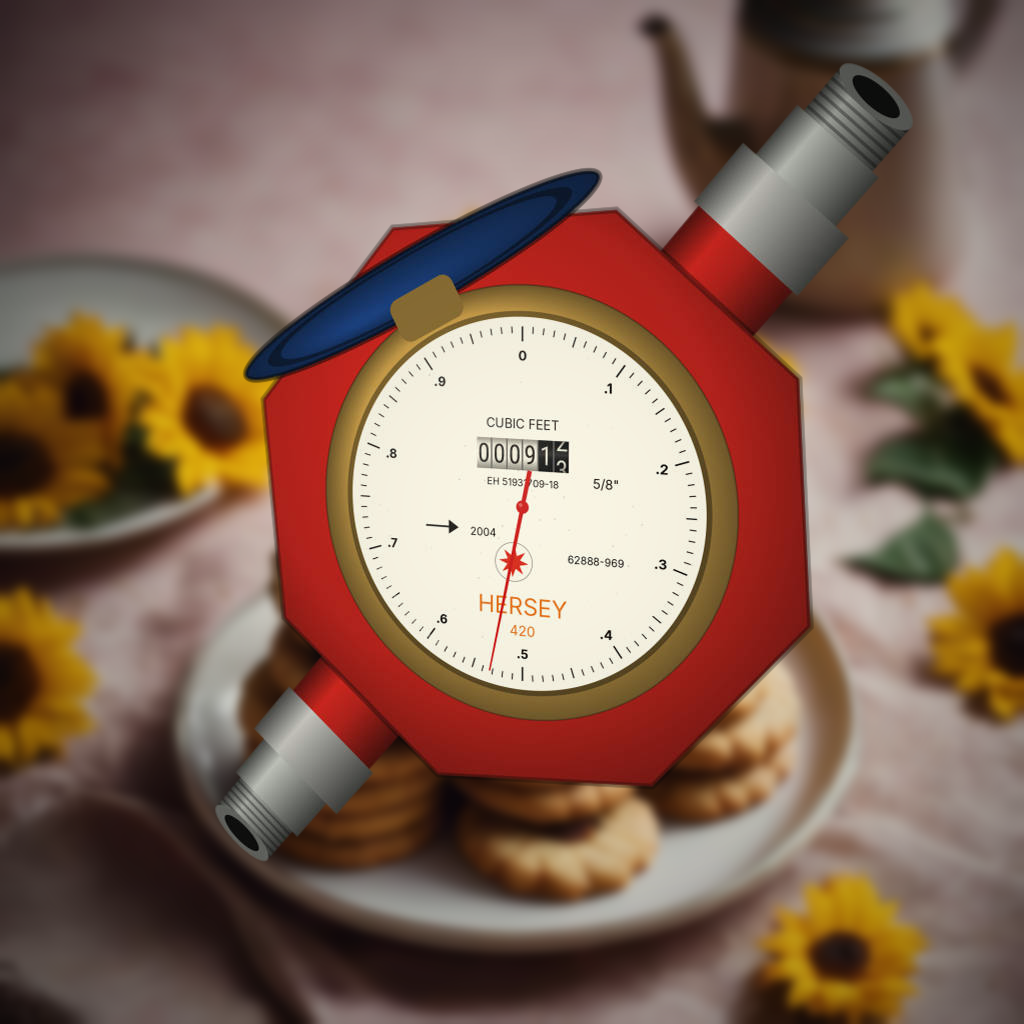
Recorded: **912.53** ft³
